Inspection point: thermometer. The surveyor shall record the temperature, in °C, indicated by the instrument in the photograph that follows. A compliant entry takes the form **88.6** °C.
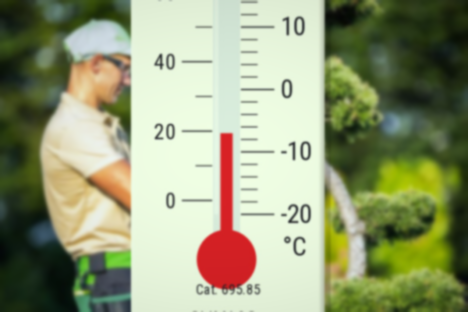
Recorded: **-7** °C
